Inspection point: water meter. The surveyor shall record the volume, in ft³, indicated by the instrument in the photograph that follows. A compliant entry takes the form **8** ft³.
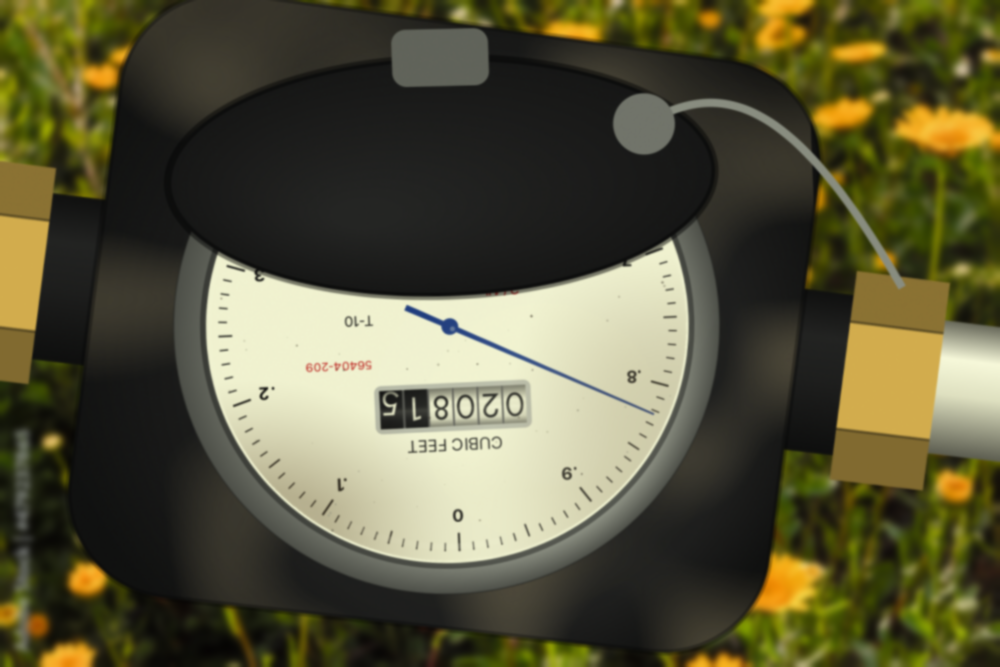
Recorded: **20814.82** ft³
